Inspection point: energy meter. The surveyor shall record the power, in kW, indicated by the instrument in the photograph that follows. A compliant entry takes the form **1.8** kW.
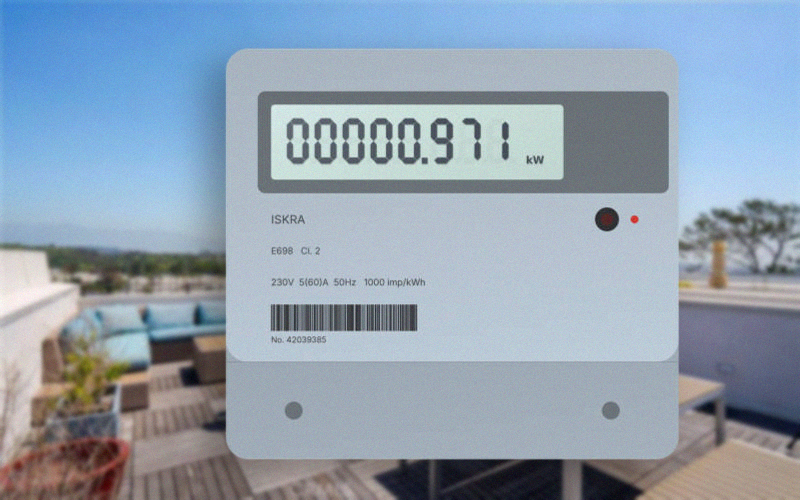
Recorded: **0.971** kW
